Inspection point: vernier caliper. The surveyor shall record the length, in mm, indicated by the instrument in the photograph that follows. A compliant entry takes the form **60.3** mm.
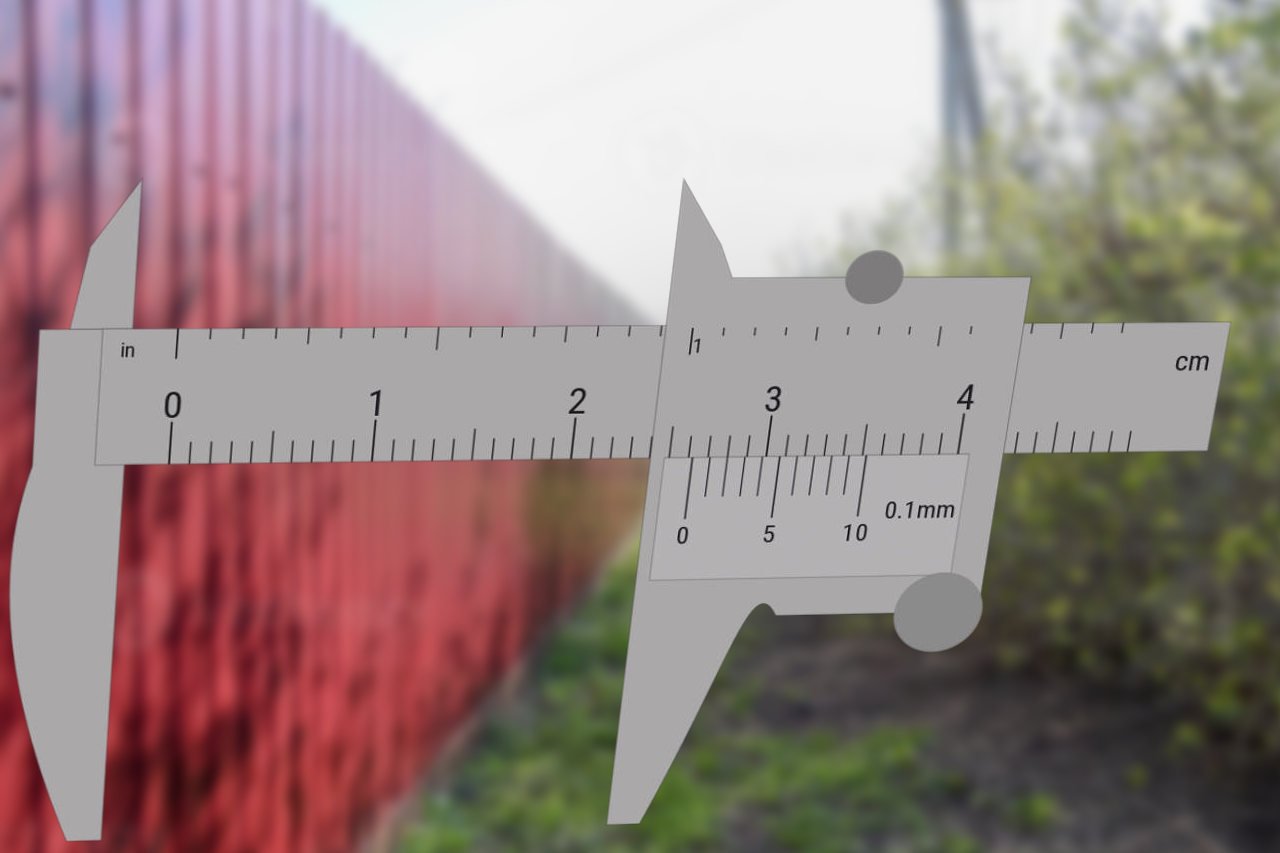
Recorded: **26.2** mm
